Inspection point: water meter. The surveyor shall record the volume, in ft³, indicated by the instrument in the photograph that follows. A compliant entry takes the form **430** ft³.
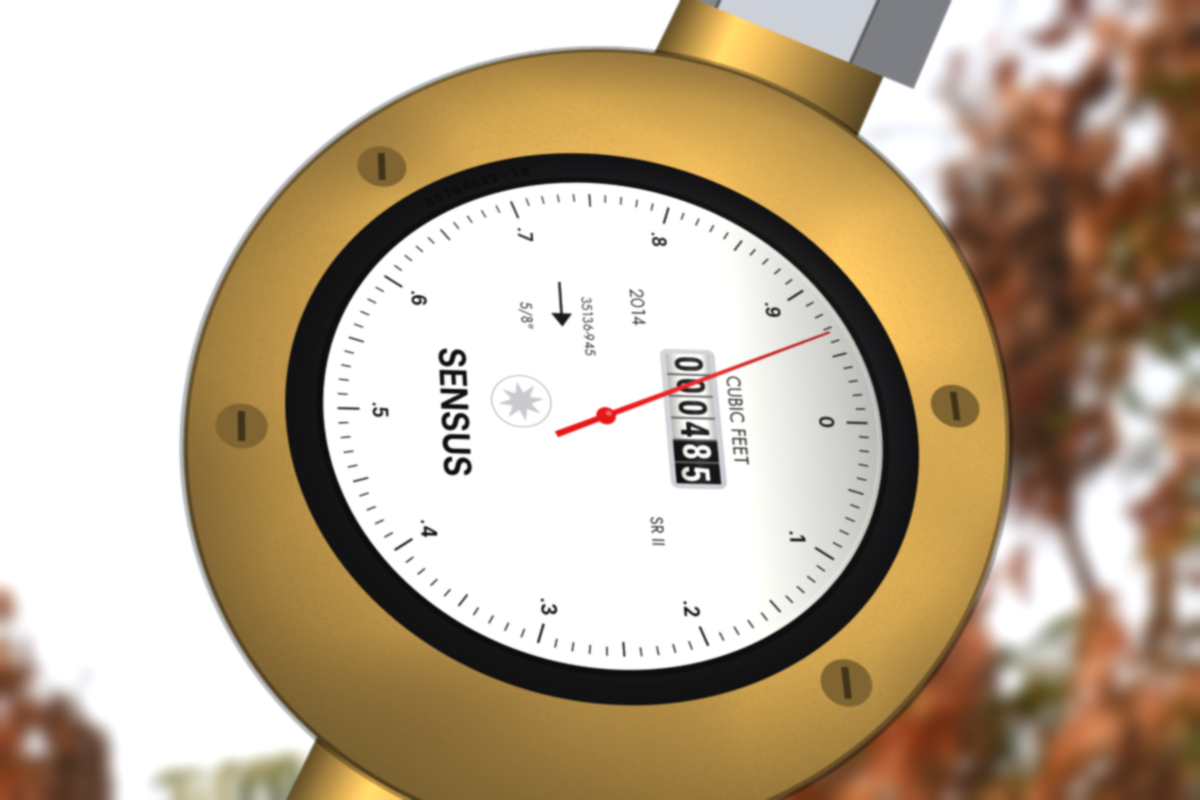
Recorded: **484.93** ft³
